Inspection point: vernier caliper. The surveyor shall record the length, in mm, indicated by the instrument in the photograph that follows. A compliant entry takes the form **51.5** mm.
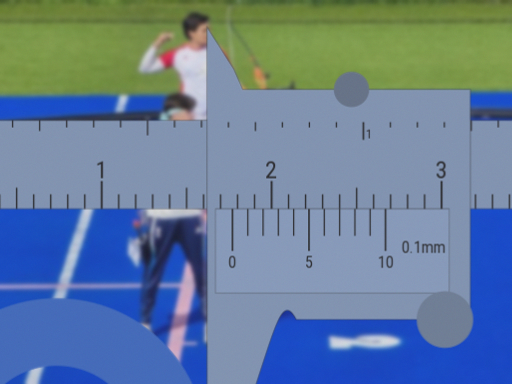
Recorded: **17.7** mm
